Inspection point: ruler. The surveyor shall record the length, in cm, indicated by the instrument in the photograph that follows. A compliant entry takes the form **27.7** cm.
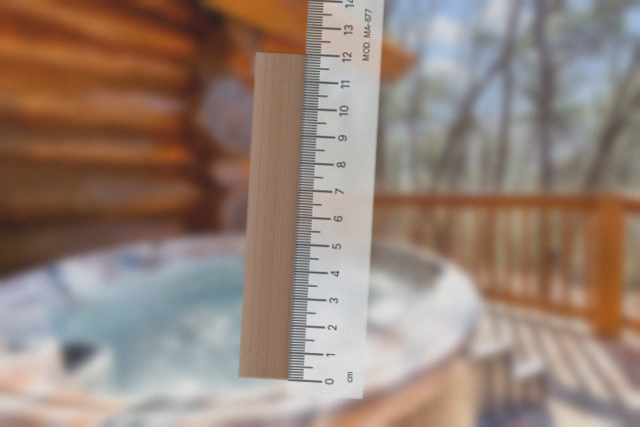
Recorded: **12** cm
